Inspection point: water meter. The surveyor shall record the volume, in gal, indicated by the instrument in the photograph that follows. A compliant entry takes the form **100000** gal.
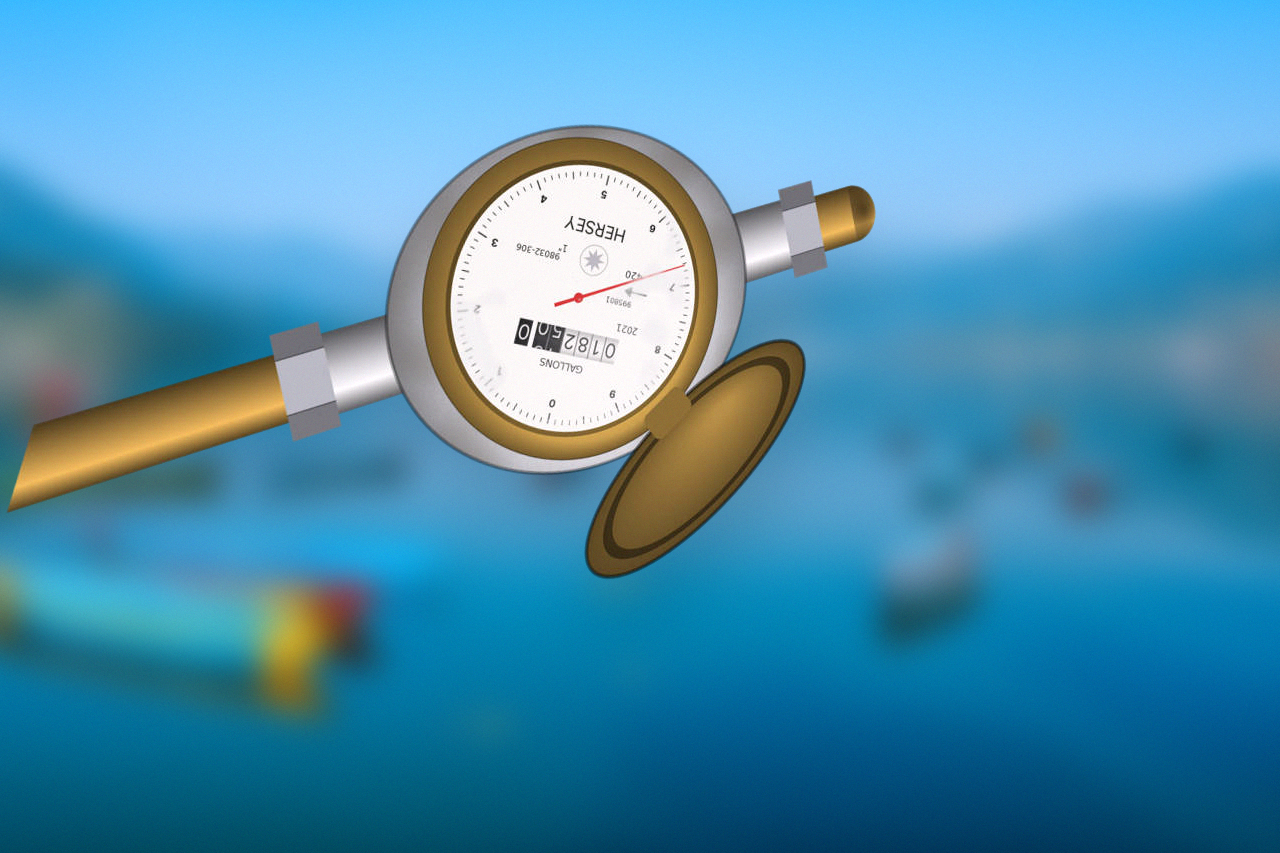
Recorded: **182496.7** gal
